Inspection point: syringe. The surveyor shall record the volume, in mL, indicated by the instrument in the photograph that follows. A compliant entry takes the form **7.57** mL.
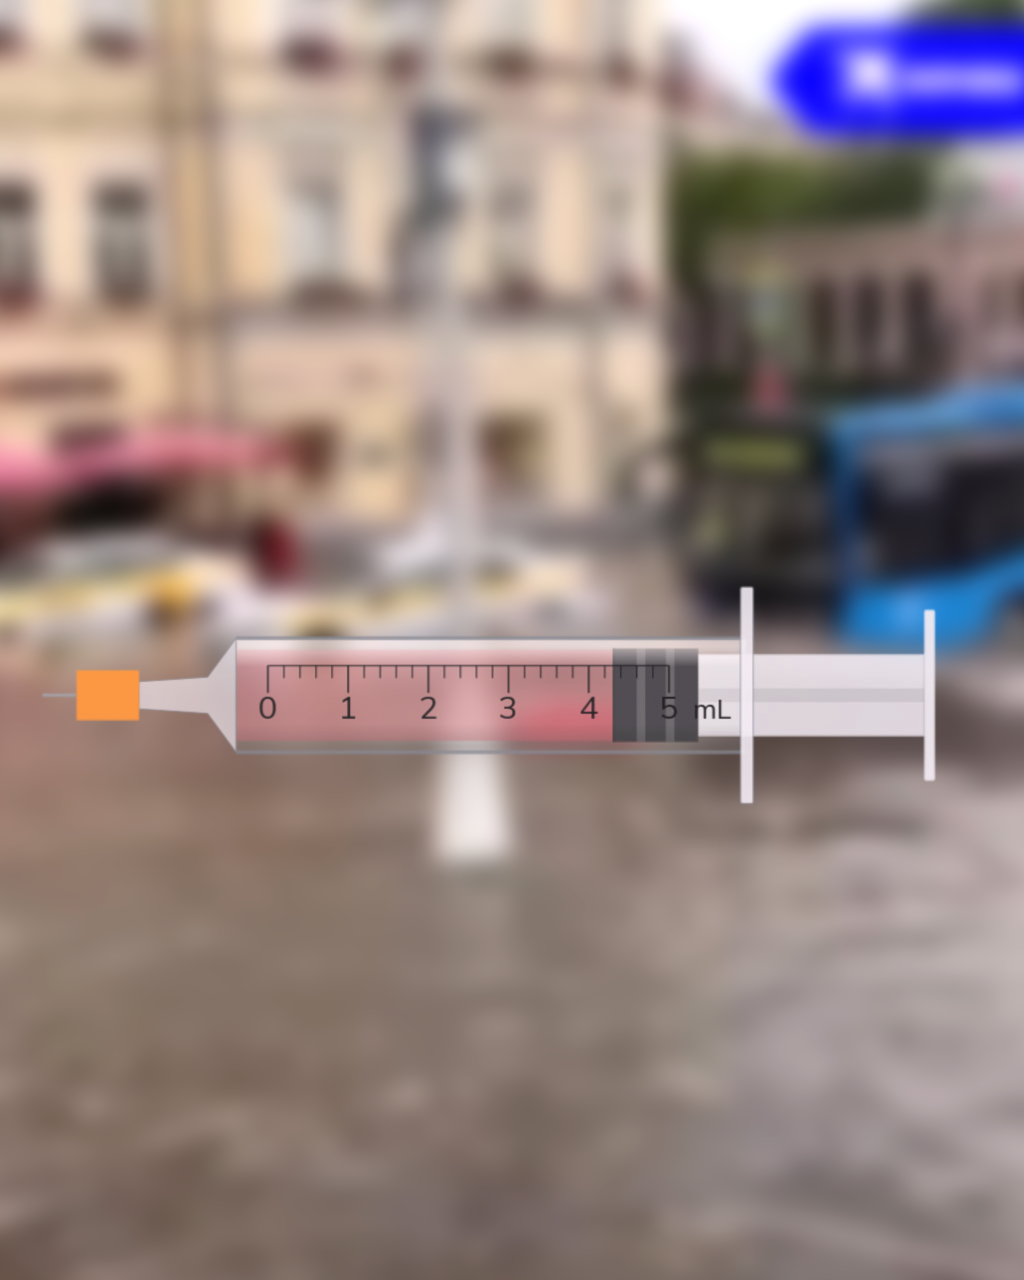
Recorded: **4.3** mL
